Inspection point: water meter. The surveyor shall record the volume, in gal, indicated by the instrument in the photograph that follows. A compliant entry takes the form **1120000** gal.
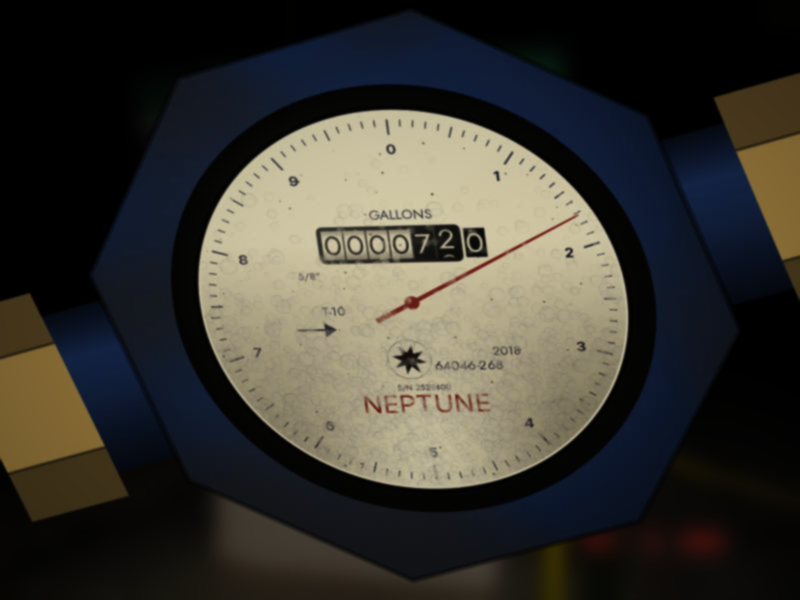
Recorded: **721.7** gal
